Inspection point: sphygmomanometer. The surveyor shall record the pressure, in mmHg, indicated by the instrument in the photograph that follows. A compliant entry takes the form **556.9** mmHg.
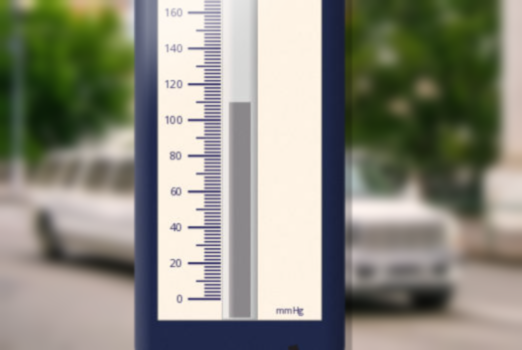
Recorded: **110** mmHg
